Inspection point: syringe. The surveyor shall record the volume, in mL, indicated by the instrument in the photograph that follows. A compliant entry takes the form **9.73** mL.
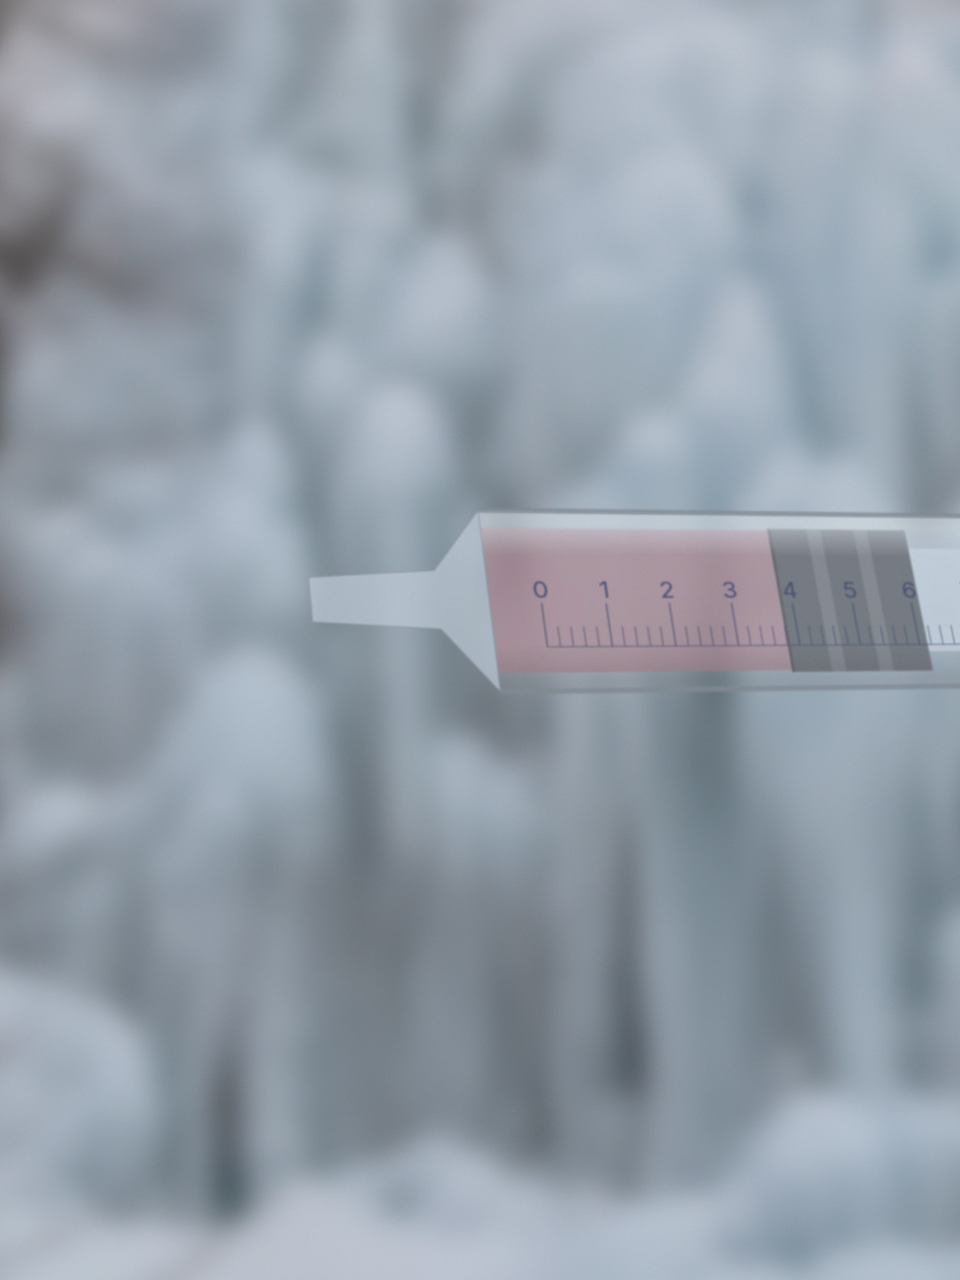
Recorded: **3.8** mL
